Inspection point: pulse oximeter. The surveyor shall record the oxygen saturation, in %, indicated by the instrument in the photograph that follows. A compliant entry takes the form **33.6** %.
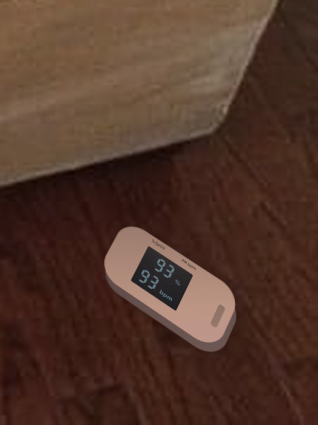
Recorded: **93** %
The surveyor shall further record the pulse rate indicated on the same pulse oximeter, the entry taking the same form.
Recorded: **93** bpm
